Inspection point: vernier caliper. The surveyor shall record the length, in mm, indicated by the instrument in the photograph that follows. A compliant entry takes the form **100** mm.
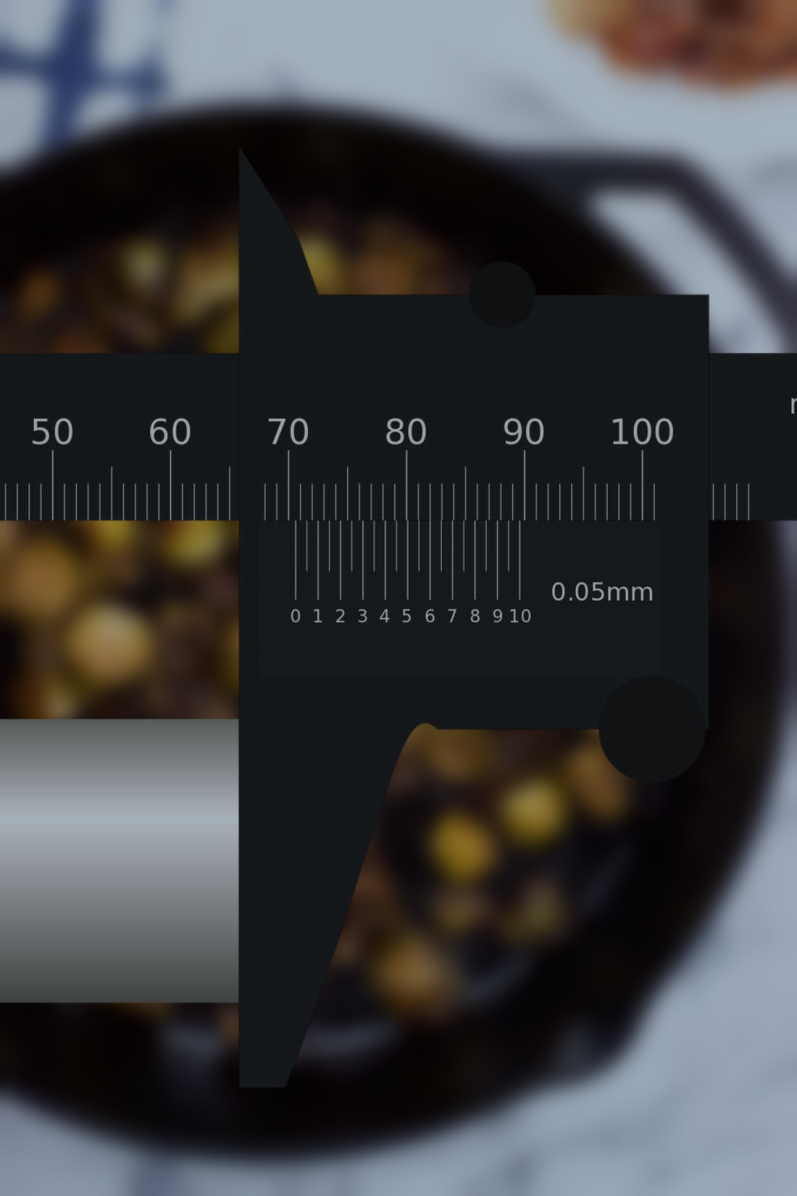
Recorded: **70.6** mm
